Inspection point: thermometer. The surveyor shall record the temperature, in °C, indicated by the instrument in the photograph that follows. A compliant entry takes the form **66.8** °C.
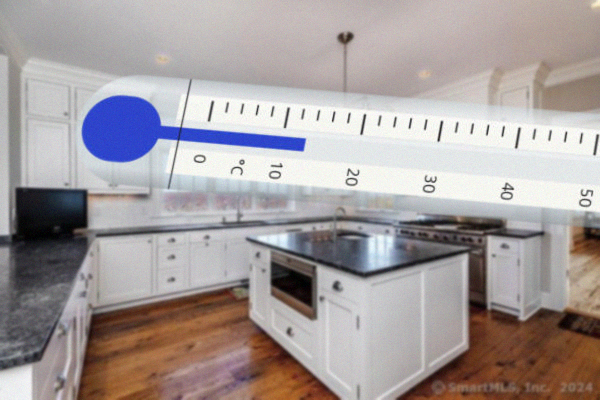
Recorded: **13** °C
